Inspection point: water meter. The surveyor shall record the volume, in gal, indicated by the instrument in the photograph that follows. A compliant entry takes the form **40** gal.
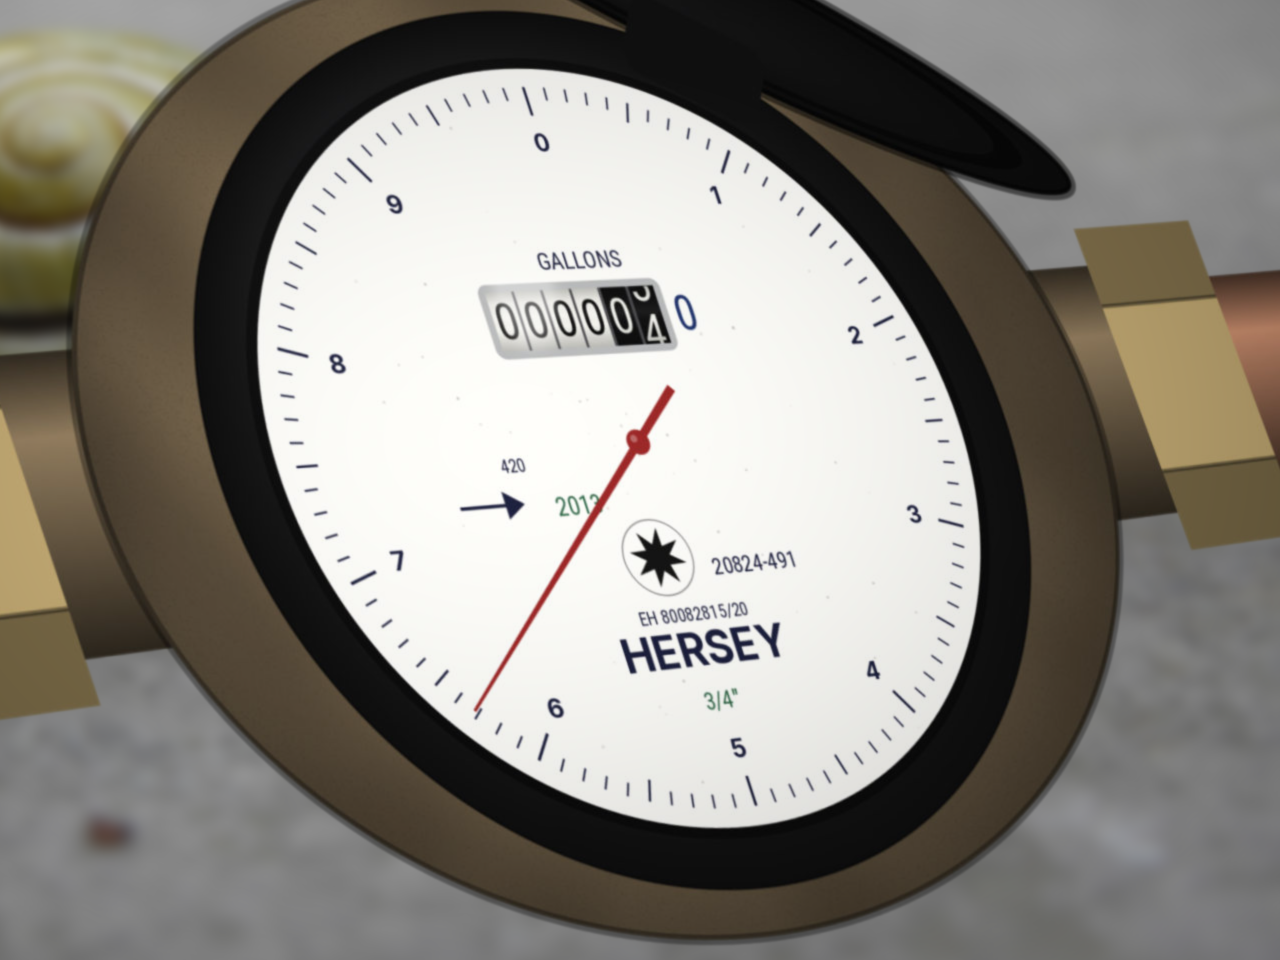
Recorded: **36.3** gal
